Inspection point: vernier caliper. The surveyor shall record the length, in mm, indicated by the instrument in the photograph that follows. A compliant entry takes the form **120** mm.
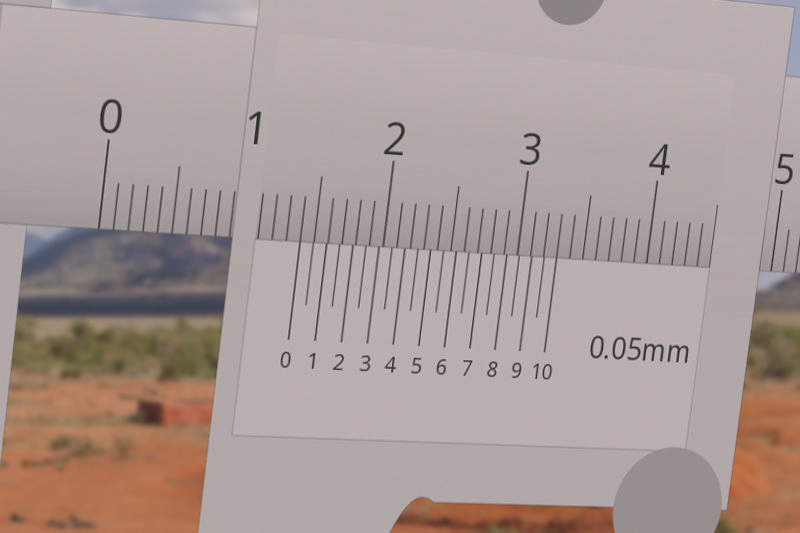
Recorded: **14.0** mm
